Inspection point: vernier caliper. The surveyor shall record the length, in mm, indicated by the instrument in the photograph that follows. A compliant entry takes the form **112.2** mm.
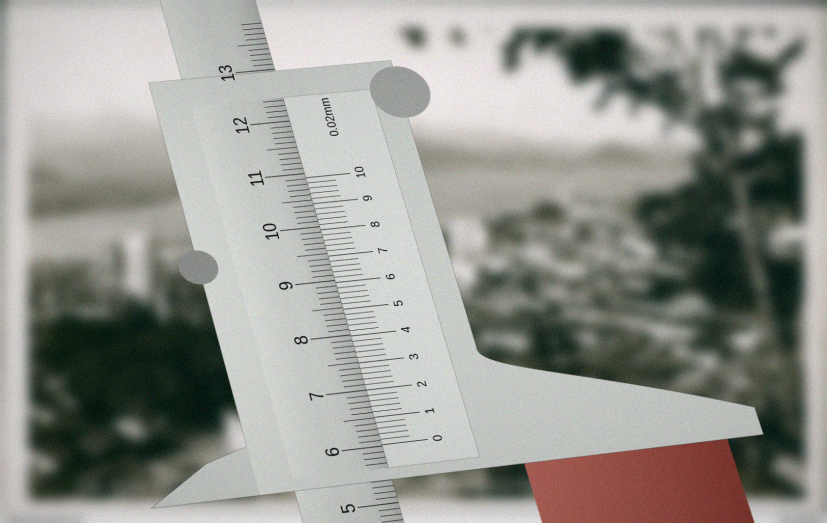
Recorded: **60.2** mm
